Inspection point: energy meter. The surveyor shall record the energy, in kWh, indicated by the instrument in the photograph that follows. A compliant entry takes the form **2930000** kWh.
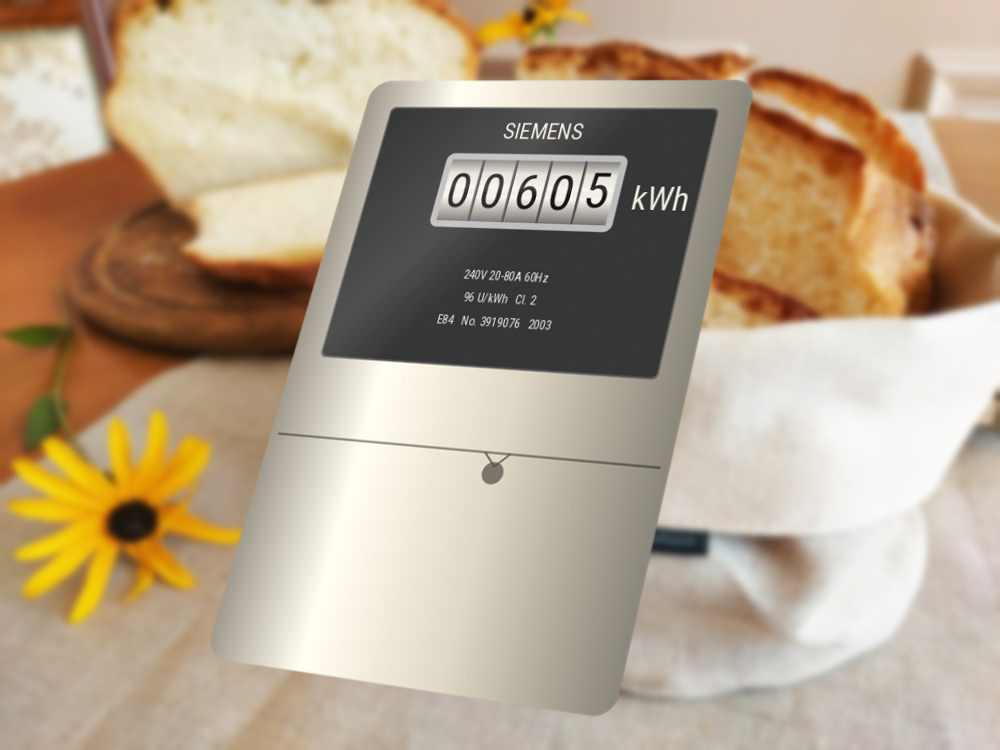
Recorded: **605** kWh
